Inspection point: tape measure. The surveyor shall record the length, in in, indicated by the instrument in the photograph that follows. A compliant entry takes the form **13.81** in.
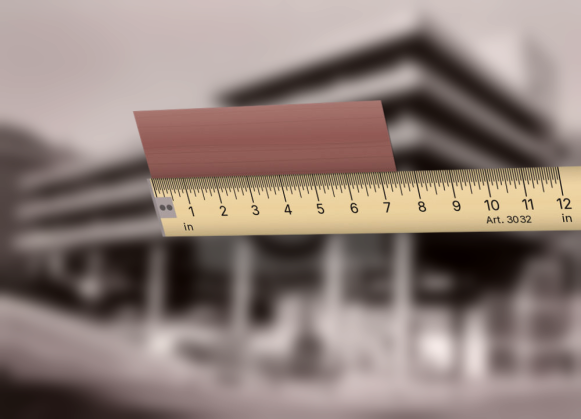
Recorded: **7.5** in
